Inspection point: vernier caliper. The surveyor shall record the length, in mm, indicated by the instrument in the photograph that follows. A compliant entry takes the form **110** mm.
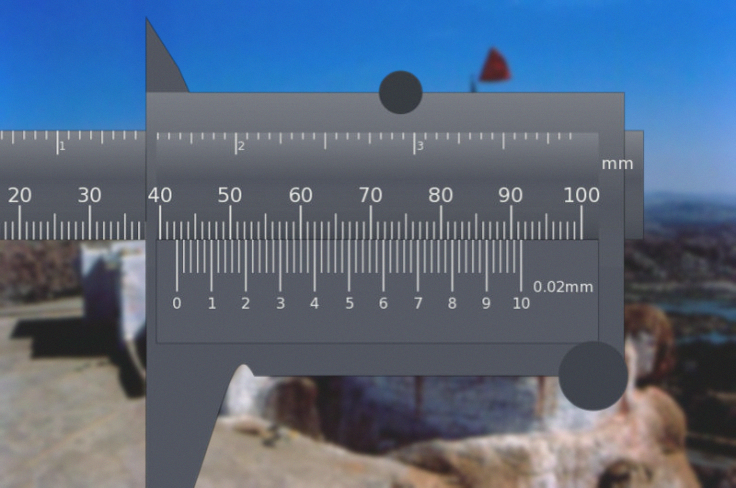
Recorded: **42.4** mm
